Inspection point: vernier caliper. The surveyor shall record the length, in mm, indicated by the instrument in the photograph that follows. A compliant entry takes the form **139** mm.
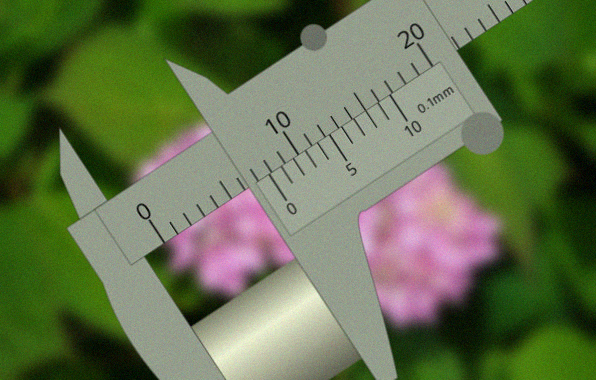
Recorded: **7.8** mm
